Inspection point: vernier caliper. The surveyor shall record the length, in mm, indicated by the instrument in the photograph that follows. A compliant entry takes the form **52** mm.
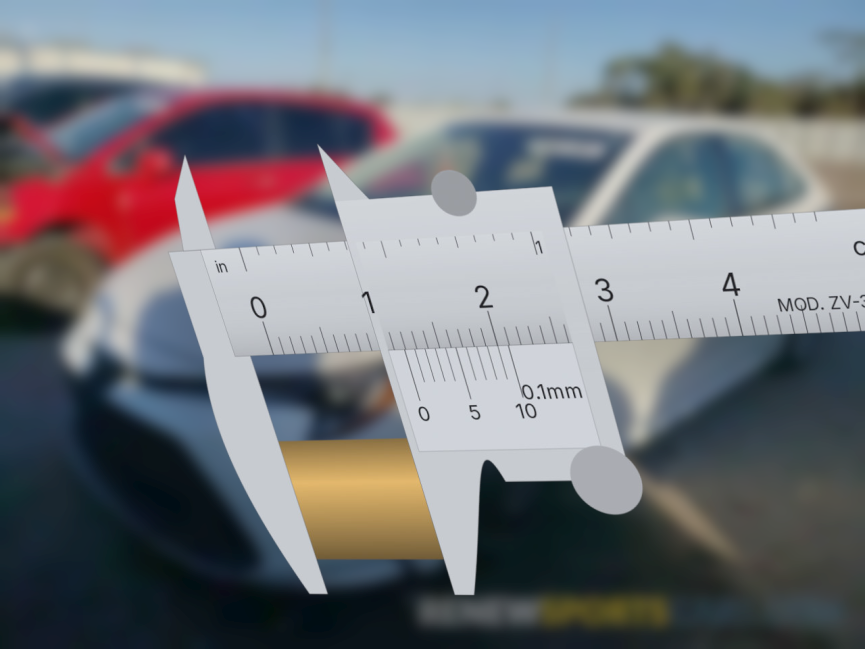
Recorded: **11.9** mm
